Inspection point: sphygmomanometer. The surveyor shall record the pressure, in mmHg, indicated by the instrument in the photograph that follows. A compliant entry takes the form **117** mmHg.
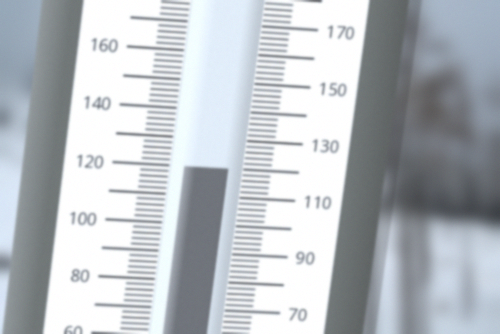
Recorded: **120** mmHg
